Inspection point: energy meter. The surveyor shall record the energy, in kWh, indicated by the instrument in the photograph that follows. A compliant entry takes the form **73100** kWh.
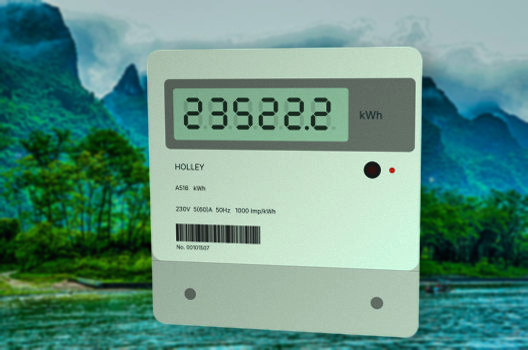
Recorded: **23522.2** kWh
